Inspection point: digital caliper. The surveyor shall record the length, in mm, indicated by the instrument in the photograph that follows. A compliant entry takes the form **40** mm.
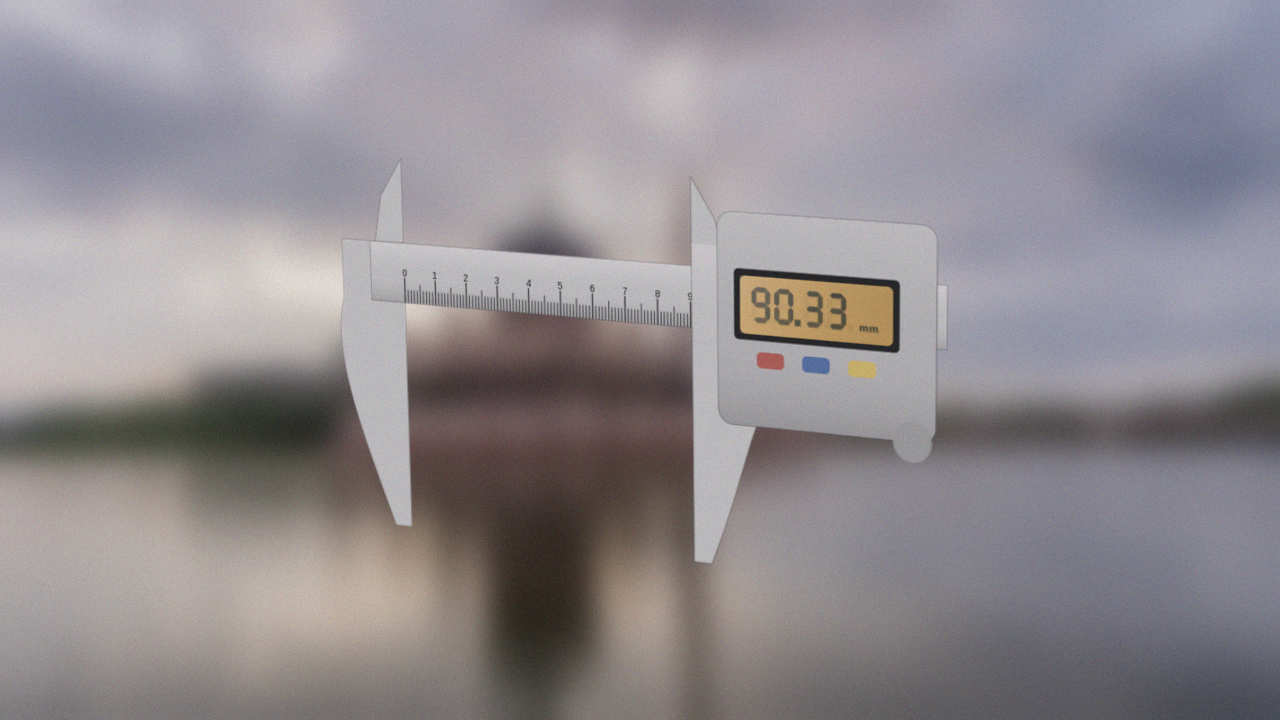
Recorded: **90.33** mm
